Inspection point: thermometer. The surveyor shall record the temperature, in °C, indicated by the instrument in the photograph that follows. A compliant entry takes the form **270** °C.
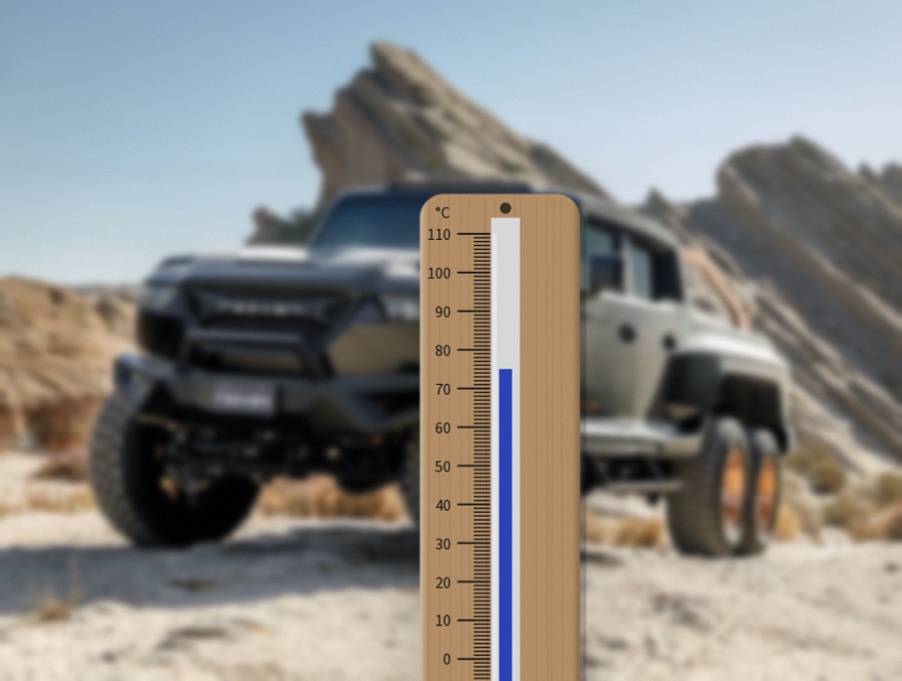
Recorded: **75** °C
